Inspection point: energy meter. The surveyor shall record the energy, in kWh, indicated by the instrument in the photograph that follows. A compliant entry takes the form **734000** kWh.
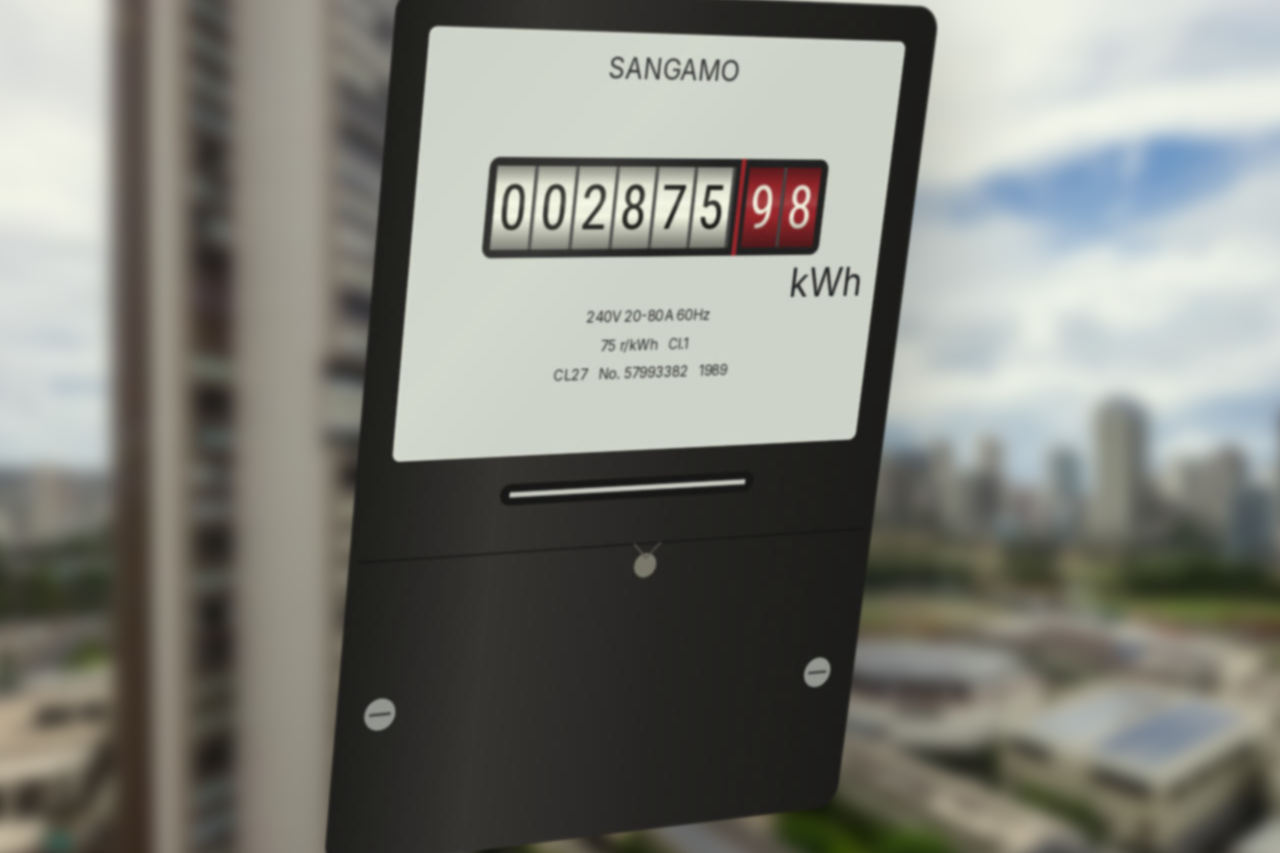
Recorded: **2875.98** kWh
